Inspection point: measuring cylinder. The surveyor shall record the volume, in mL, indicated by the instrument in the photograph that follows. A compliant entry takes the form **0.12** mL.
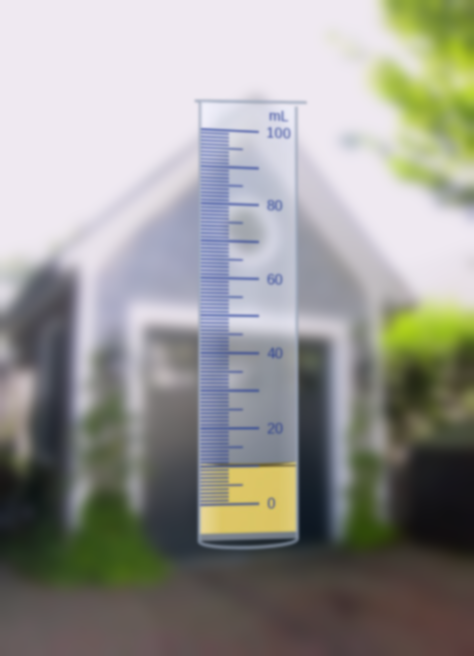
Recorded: **10** mL
